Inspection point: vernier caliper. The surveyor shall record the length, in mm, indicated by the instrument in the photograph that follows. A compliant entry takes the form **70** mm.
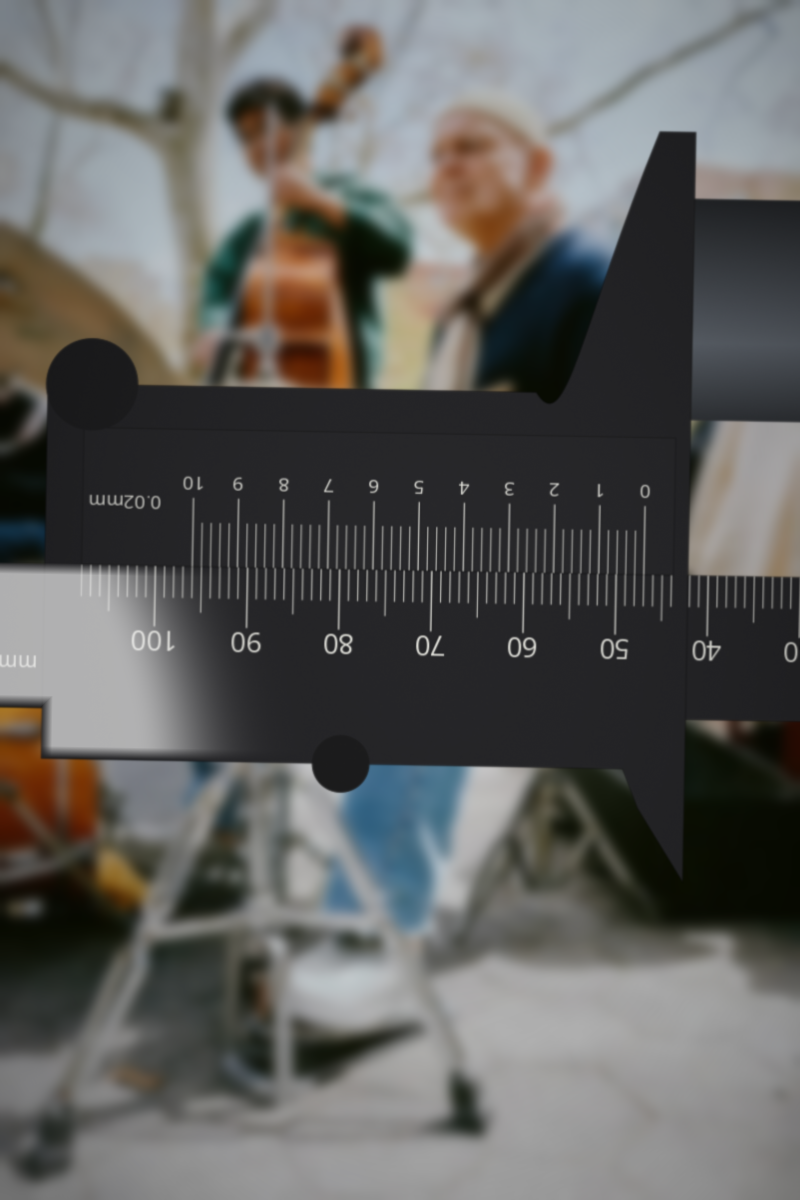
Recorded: **47.0** mm
